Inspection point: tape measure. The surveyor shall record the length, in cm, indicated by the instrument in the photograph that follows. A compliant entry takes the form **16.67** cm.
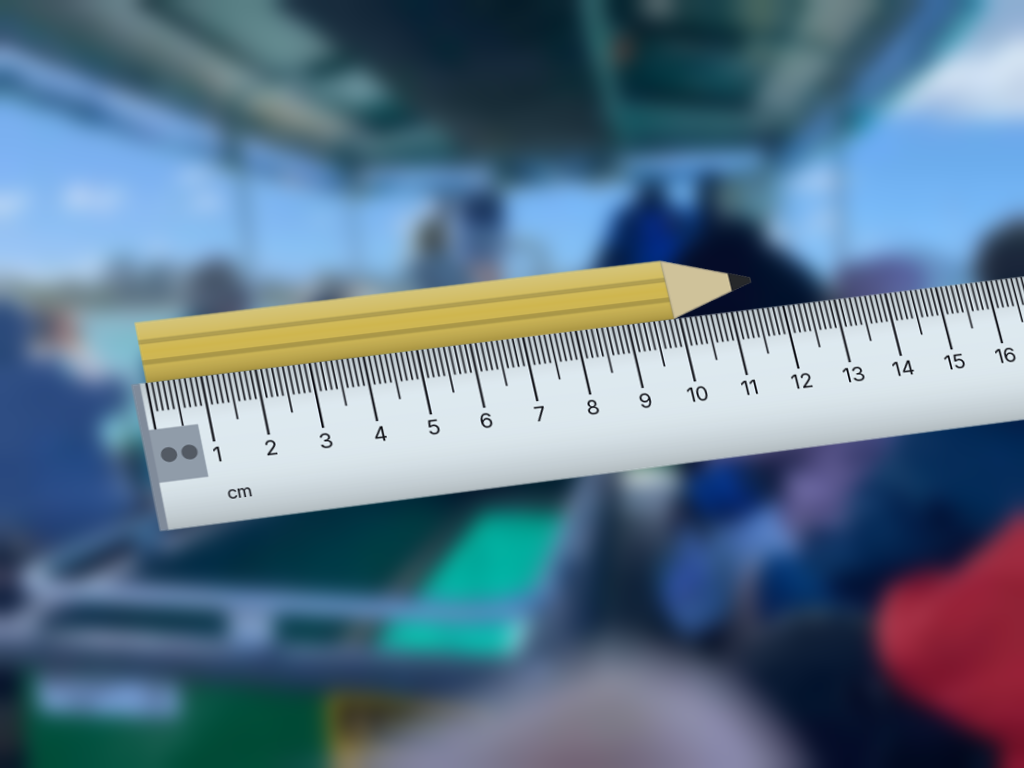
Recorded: **11.5** cm
